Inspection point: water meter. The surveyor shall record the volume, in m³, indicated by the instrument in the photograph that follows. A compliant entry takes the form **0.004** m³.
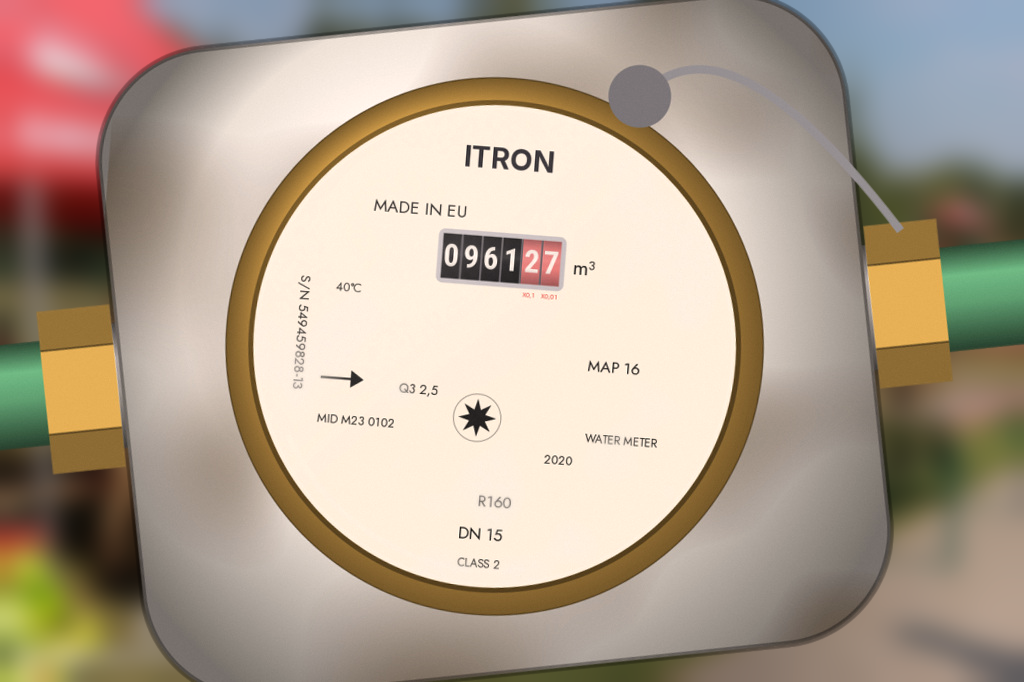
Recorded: **961.27** m³
